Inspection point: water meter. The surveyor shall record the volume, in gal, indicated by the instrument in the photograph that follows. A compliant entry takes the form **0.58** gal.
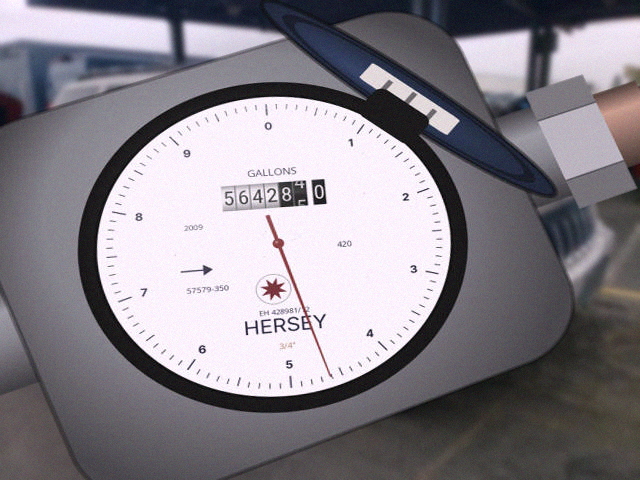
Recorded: **5642844.6** gal
